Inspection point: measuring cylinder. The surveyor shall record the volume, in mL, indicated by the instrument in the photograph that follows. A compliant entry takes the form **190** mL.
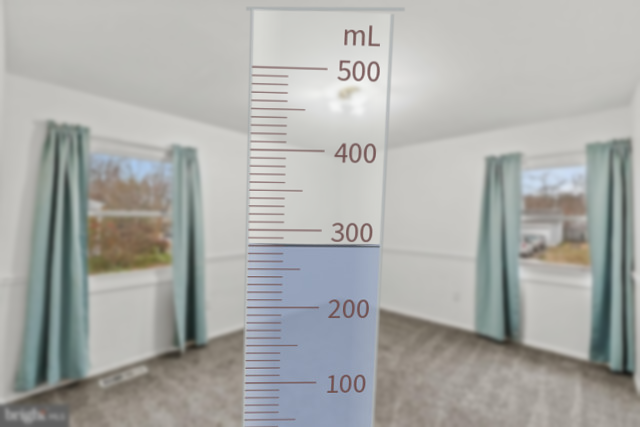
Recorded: **280** mL
